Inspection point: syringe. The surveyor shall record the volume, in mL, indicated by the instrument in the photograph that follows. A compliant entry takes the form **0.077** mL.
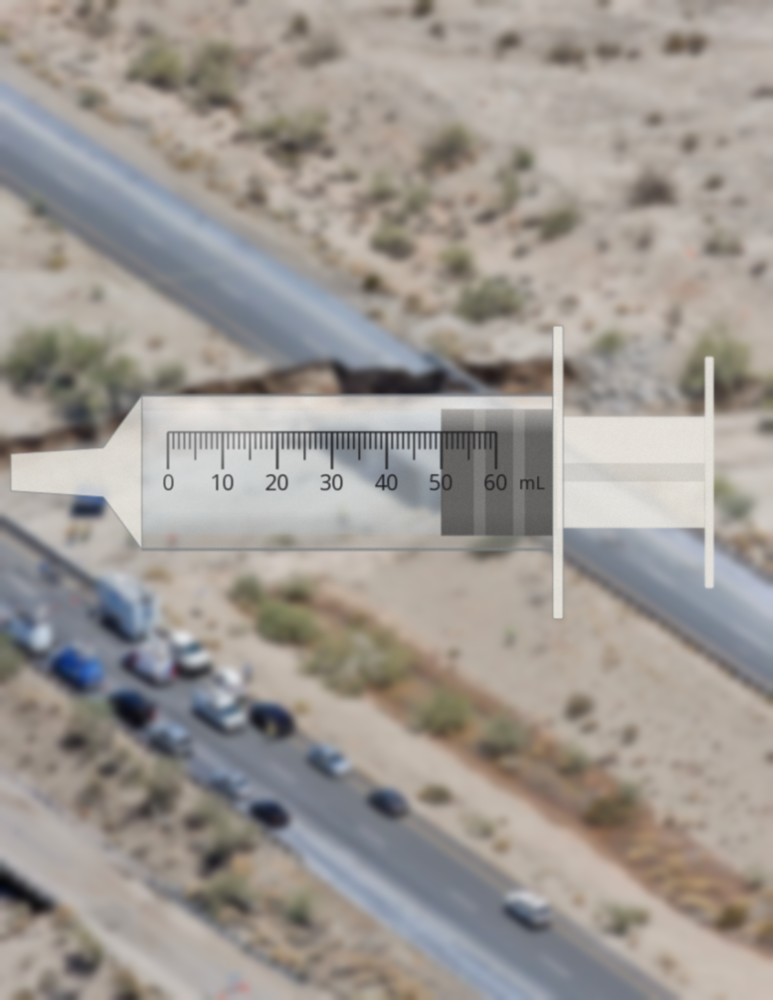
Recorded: **50** mL
